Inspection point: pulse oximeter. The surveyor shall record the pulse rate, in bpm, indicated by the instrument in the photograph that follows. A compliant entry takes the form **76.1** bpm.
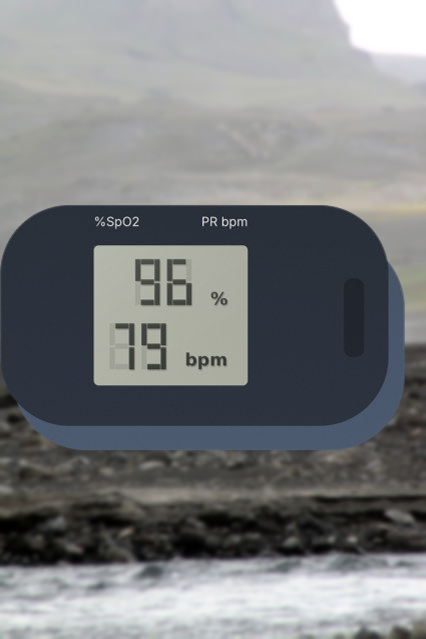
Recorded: **79** bpm
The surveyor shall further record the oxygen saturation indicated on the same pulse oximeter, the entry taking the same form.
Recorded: **96** %
